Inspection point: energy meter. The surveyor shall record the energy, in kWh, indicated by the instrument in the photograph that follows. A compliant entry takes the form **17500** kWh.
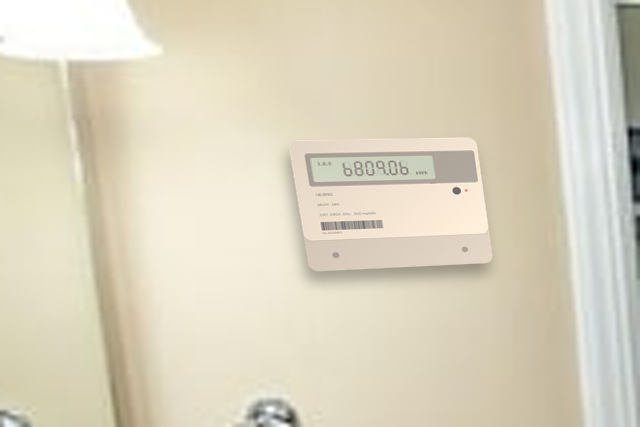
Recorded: **6809.06** kWh
